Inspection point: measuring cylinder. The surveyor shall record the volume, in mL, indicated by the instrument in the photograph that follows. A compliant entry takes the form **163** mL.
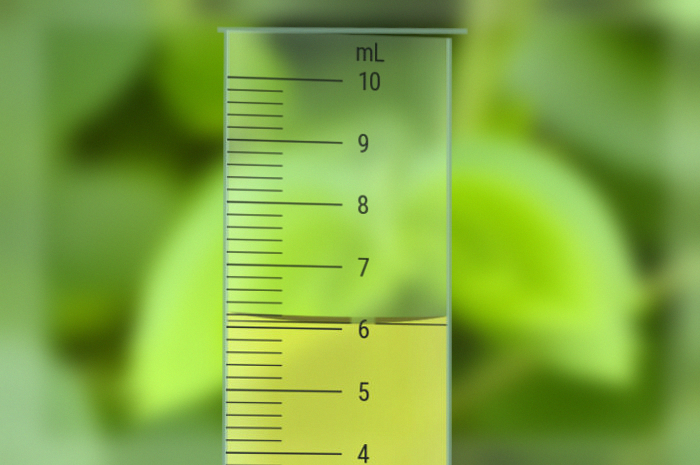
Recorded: **6.1** mL
